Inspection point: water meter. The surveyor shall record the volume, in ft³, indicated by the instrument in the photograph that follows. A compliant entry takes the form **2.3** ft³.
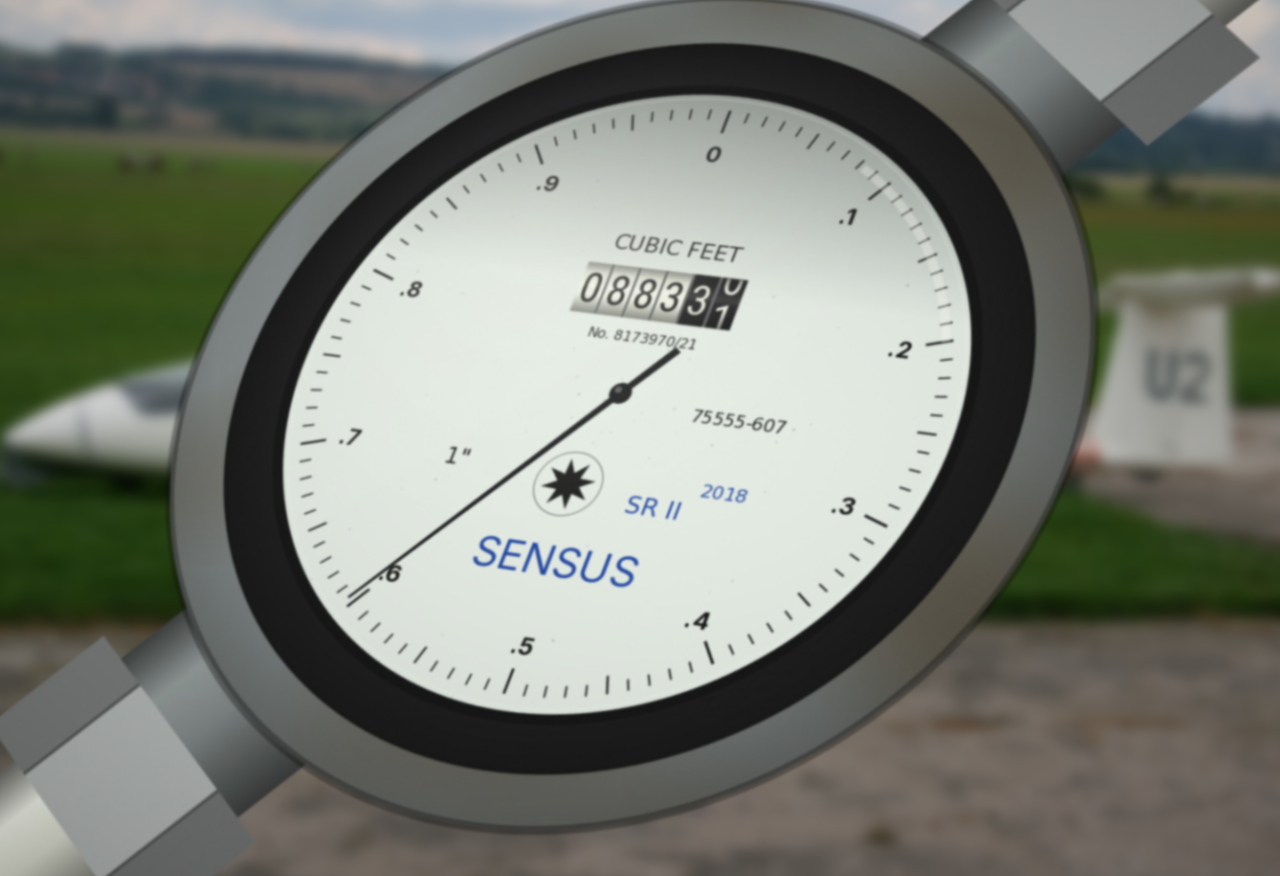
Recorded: **88330.60** ft³
